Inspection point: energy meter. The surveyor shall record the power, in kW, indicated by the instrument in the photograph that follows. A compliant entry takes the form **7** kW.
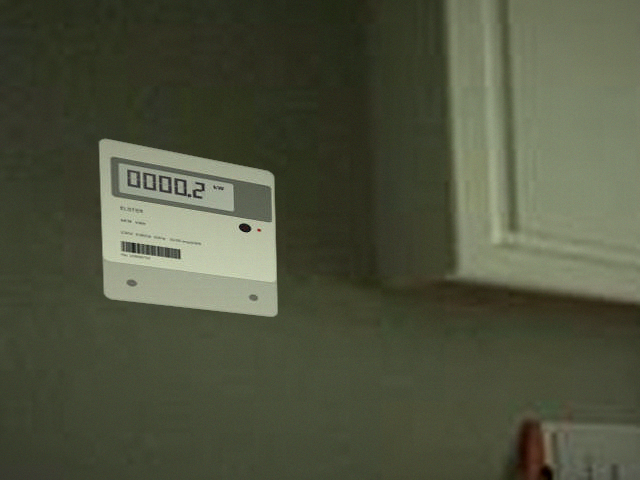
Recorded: **0.2** kW
